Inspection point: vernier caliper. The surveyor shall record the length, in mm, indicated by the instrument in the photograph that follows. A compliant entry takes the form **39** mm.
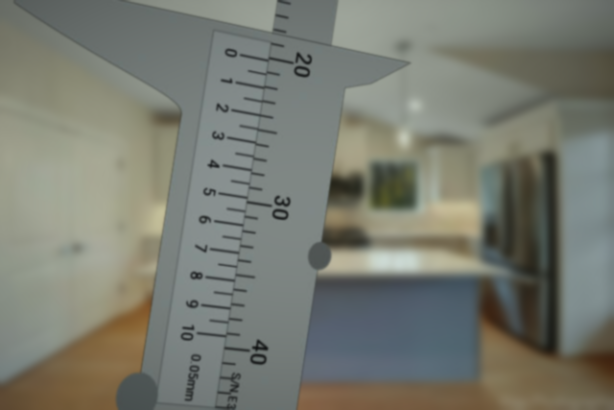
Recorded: **20.2** mm
